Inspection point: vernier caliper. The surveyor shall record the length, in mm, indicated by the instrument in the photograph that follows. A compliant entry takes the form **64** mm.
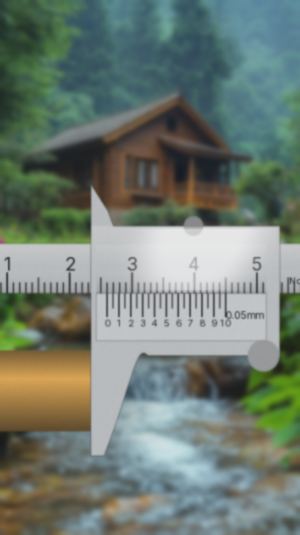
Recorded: **26.0** mm
